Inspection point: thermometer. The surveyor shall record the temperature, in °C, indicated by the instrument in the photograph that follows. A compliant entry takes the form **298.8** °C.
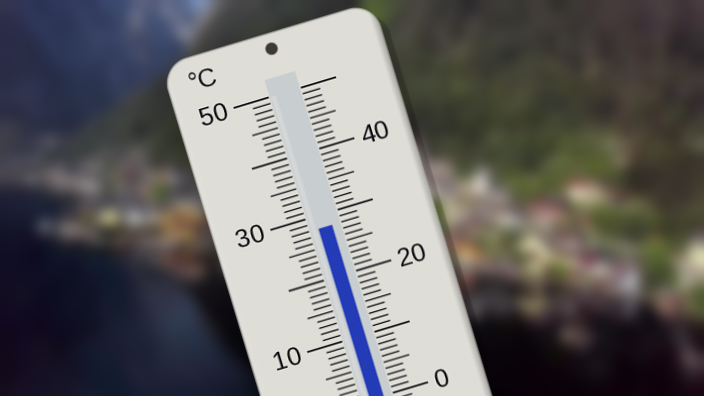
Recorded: **28** °C
